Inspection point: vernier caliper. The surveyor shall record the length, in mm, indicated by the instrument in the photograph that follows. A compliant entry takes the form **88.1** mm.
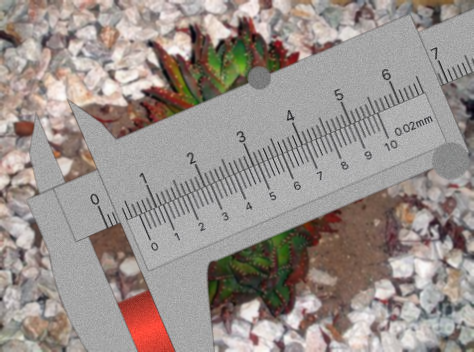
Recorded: **6.5** mm
